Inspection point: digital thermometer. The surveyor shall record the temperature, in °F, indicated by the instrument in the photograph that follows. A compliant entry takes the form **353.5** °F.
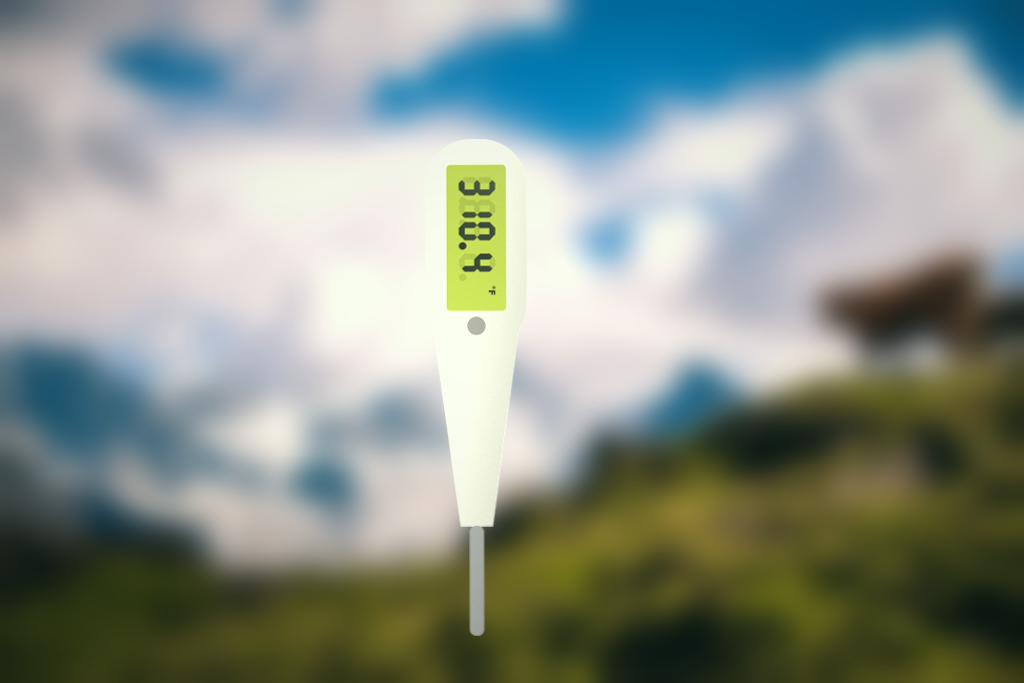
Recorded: **310.4** °F
